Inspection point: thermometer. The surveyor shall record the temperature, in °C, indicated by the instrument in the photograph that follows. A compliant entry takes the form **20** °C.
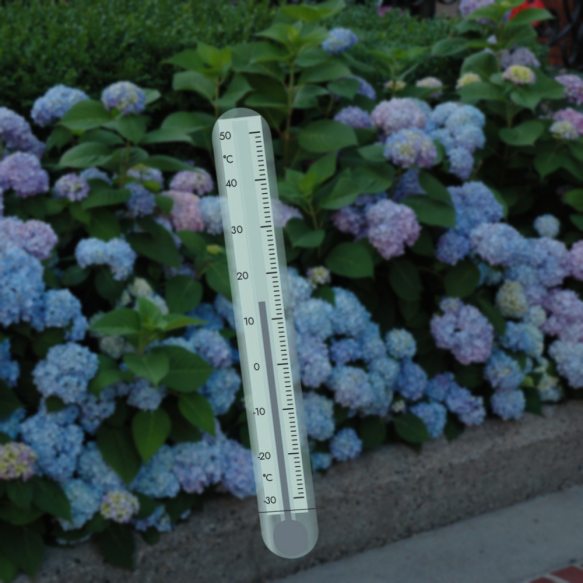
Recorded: **14** °C
